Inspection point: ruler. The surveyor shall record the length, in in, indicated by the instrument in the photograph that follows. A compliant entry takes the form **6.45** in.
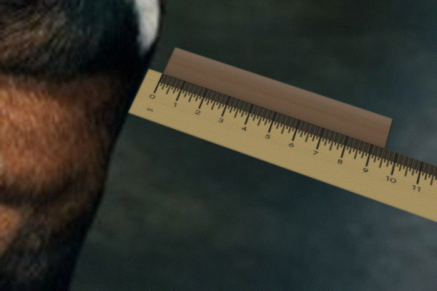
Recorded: **9.5** in
